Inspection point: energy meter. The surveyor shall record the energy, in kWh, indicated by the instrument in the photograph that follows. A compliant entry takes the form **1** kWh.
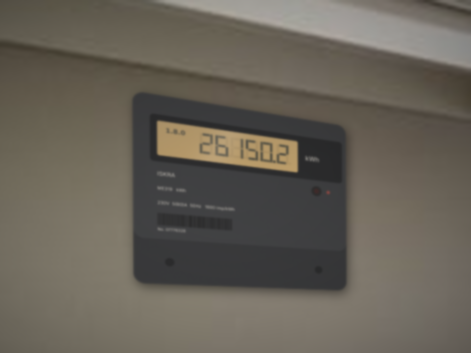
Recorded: **26150.2** kWh
